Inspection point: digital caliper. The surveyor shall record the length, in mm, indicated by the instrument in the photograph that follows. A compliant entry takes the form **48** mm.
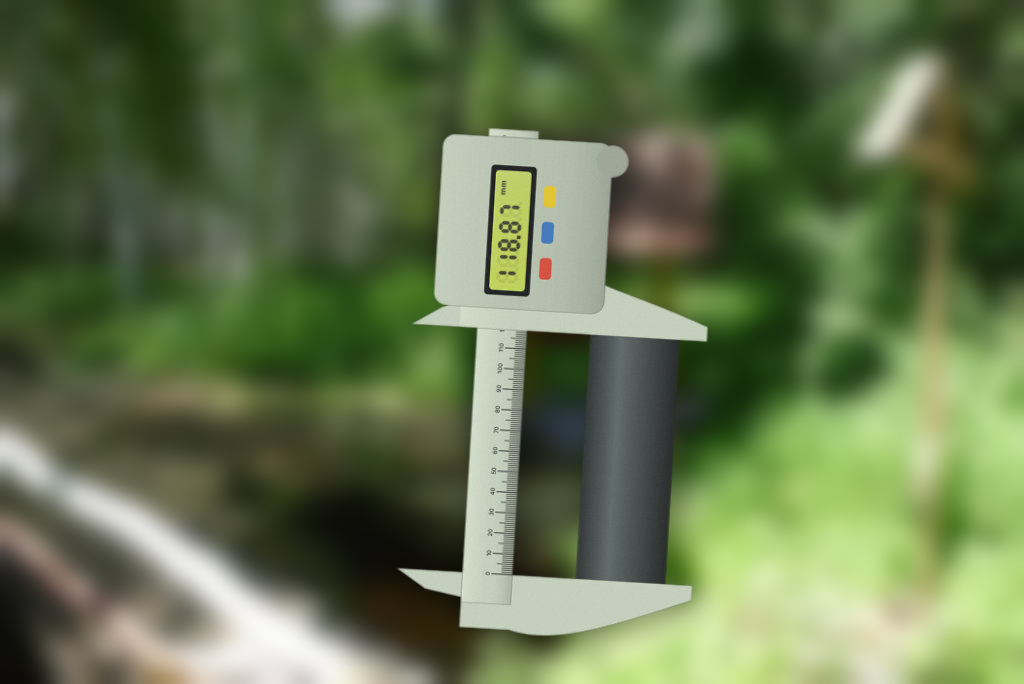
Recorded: **118.87** mm
